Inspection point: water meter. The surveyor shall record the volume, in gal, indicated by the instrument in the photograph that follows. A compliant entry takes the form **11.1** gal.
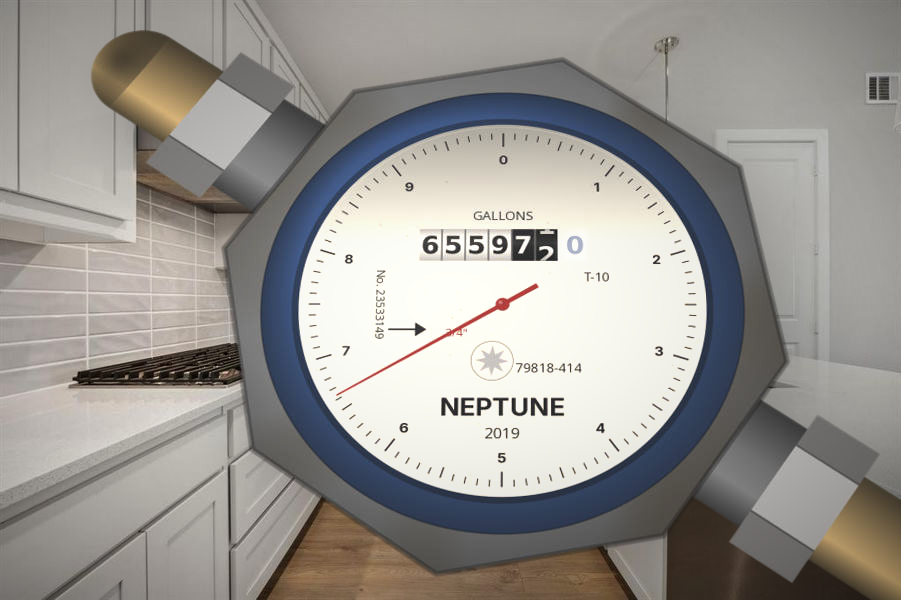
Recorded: **6559716.6** gal
